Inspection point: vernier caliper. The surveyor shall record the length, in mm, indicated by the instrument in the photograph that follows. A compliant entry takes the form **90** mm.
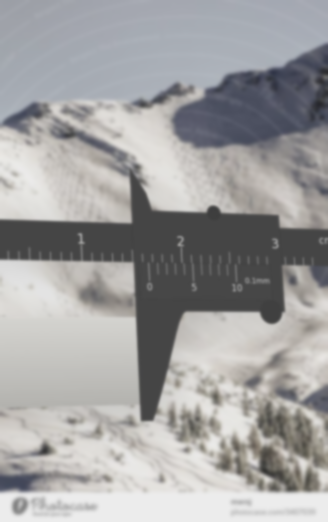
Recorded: **16.6** mm
